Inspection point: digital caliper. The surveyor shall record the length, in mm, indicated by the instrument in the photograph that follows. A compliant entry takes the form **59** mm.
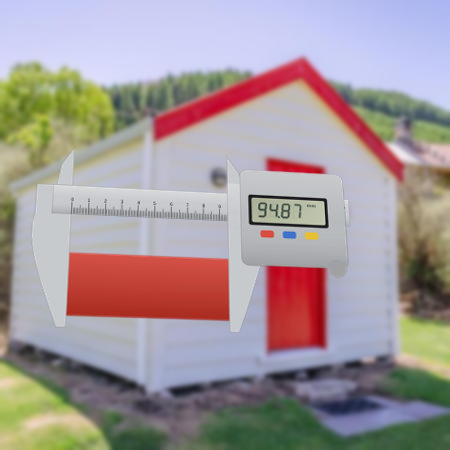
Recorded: **94.87** mm
